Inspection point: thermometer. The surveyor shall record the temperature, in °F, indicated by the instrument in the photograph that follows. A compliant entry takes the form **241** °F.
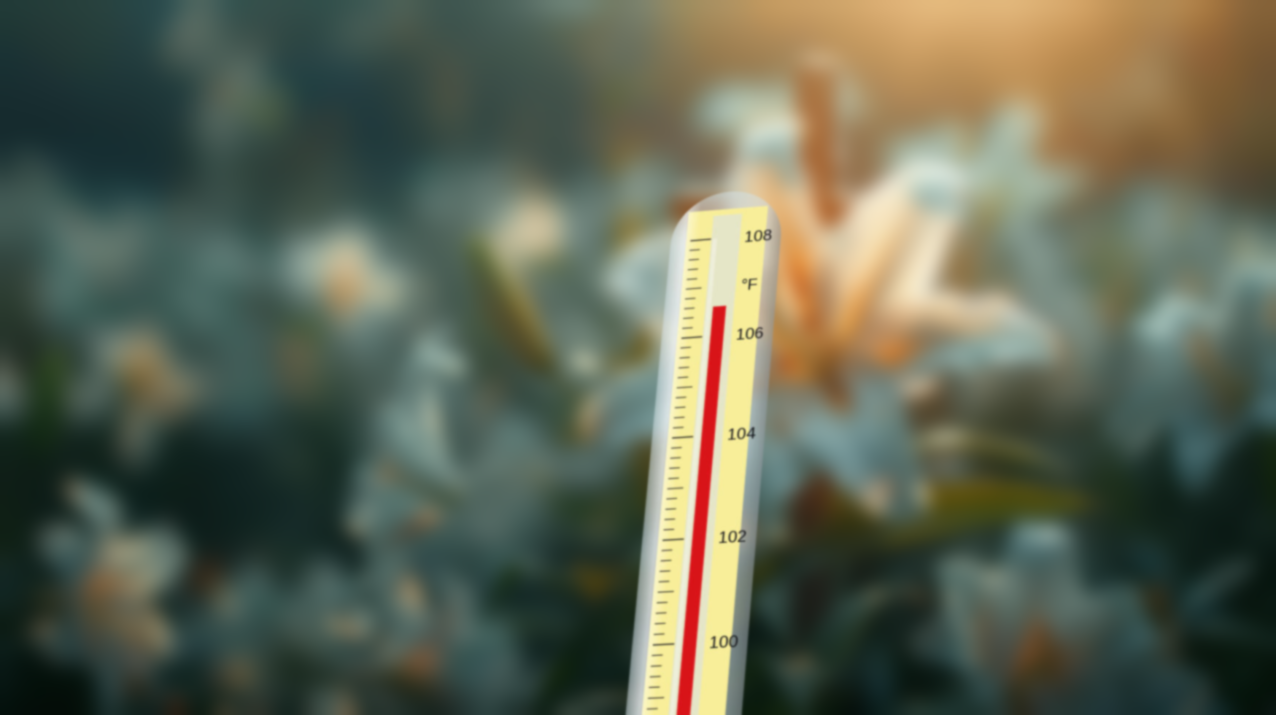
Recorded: **106.6** °F
